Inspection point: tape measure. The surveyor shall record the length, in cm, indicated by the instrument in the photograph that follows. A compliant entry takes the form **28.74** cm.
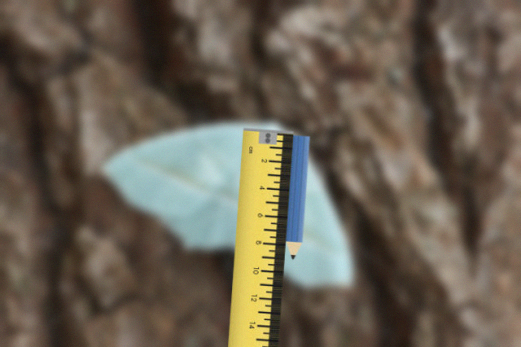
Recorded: **9** cm
